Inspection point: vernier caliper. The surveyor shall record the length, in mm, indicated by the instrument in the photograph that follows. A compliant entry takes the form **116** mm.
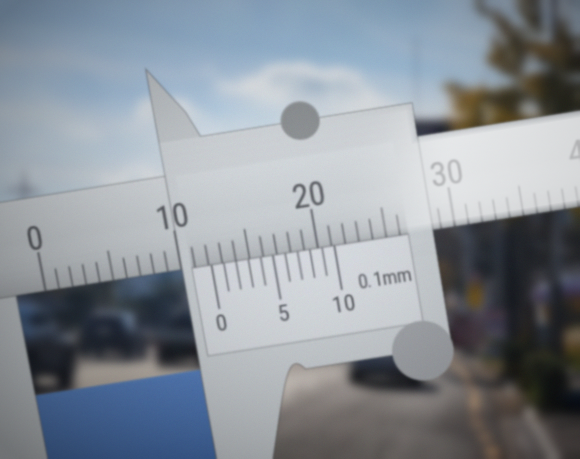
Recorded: **12.2** mm
